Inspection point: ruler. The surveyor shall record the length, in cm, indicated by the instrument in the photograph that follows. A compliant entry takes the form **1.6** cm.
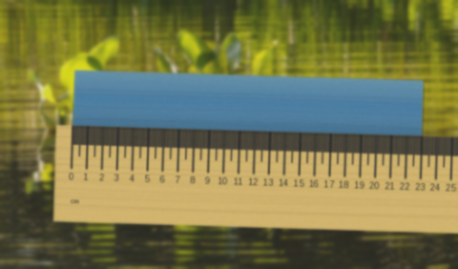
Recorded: **23** cm
